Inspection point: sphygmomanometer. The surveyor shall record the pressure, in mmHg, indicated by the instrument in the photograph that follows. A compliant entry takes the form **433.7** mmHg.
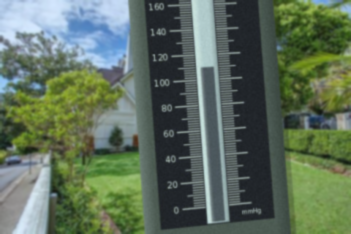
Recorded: **110** mmHg
